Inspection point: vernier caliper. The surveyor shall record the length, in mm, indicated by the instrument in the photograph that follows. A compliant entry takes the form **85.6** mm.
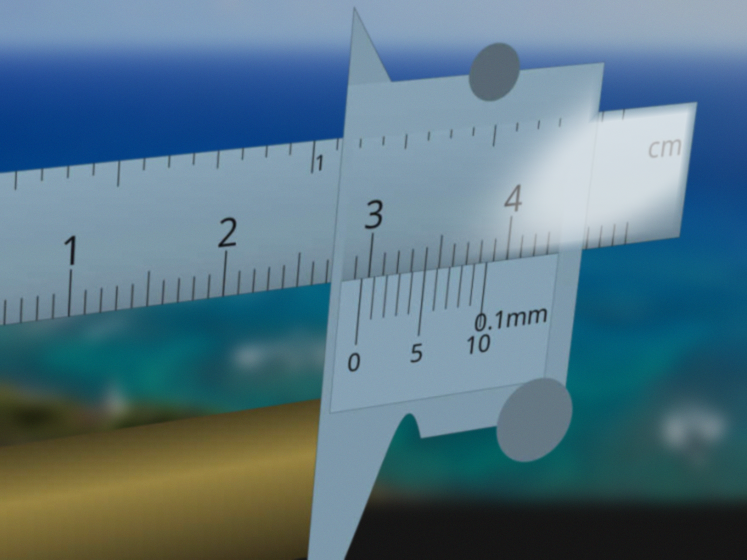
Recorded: **29.5** mm
